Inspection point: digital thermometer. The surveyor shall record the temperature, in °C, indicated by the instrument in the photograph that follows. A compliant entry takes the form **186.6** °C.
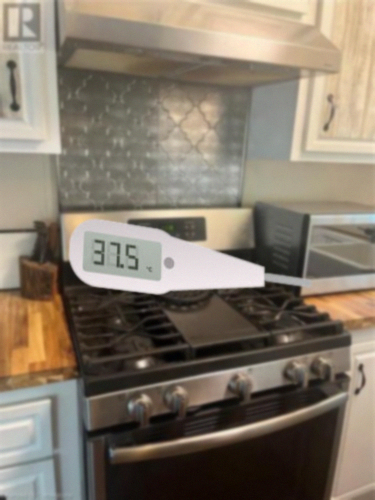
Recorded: **37.5** °C
